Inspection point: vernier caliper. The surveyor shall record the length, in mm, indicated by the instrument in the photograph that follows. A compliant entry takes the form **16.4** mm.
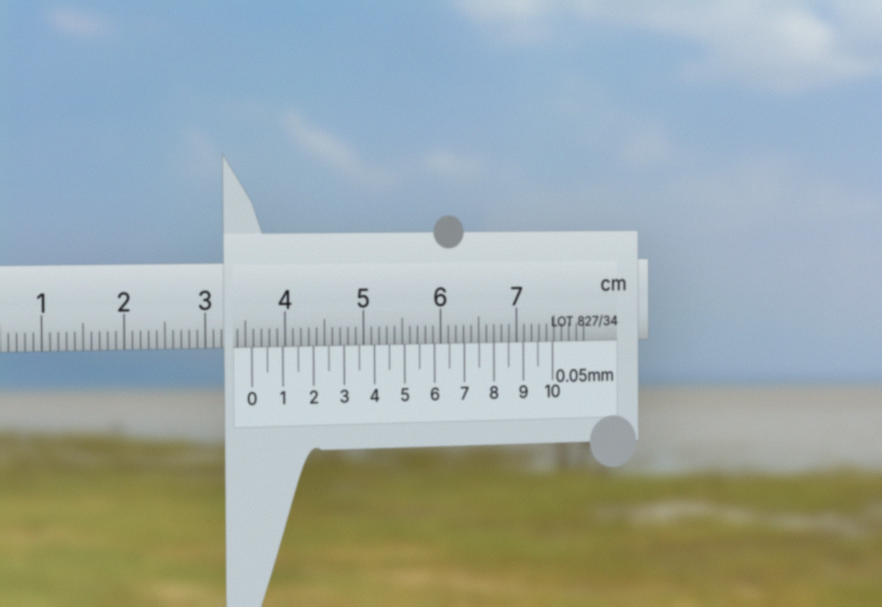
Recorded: **35.8** mm
